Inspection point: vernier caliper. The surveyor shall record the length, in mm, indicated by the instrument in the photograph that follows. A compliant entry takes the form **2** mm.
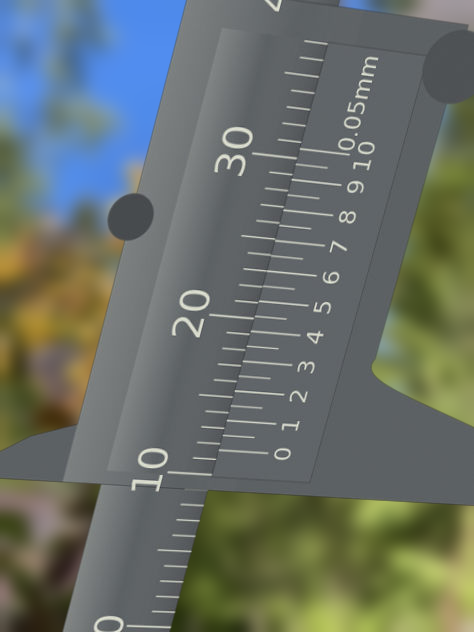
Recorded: **11.6** mm
